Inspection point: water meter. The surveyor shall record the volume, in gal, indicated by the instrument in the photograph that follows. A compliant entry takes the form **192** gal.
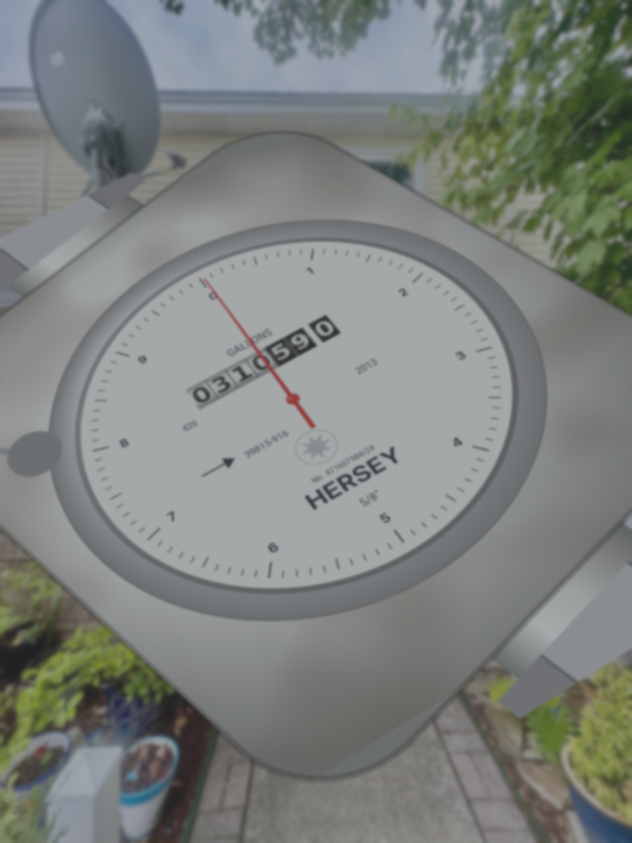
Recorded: **310590.0** gal
